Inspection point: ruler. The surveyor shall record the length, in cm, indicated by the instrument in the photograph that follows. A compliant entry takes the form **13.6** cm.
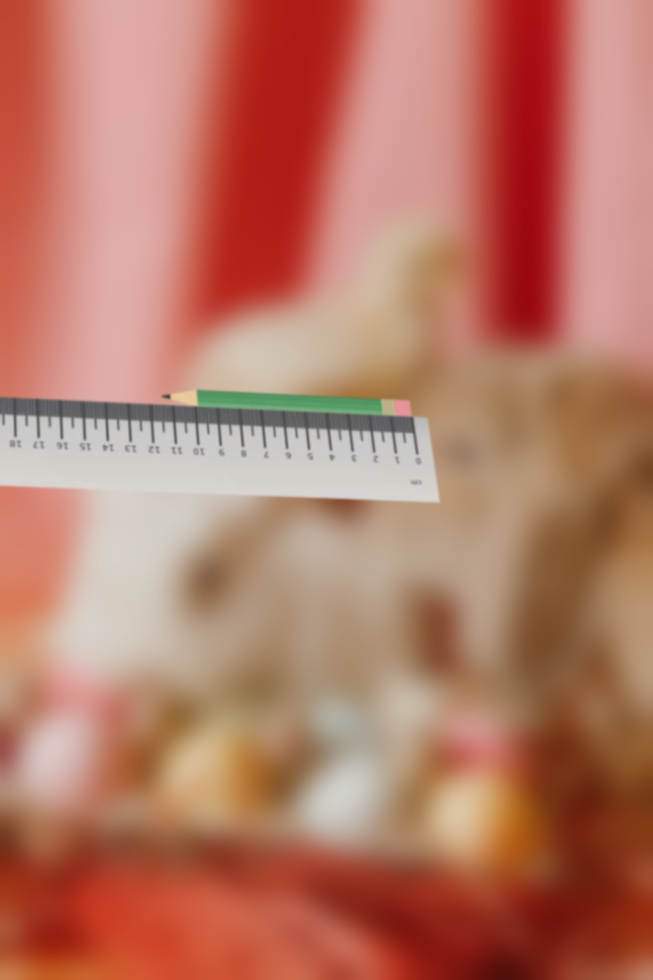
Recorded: **11.5** cm
